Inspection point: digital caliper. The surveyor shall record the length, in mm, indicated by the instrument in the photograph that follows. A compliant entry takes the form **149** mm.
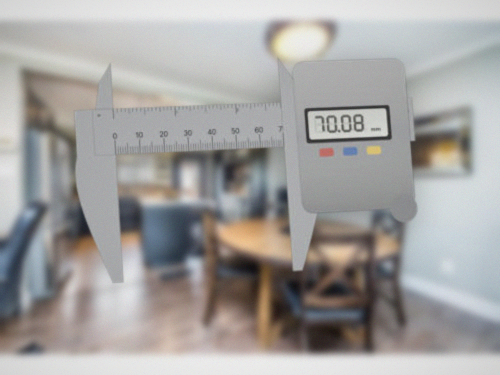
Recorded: **70.08** mm
